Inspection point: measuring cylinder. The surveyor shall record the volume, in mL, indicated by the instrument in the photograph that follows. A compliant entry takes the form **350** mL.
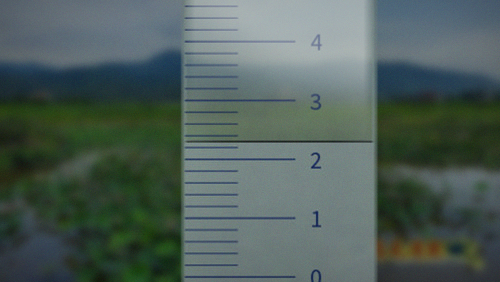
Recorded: **2.3** mL
